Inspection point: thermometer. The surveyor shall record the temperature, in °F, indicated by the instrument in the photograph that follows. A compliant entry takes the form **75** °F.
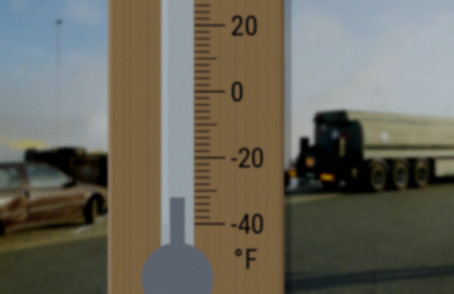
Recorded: **-32** °F
